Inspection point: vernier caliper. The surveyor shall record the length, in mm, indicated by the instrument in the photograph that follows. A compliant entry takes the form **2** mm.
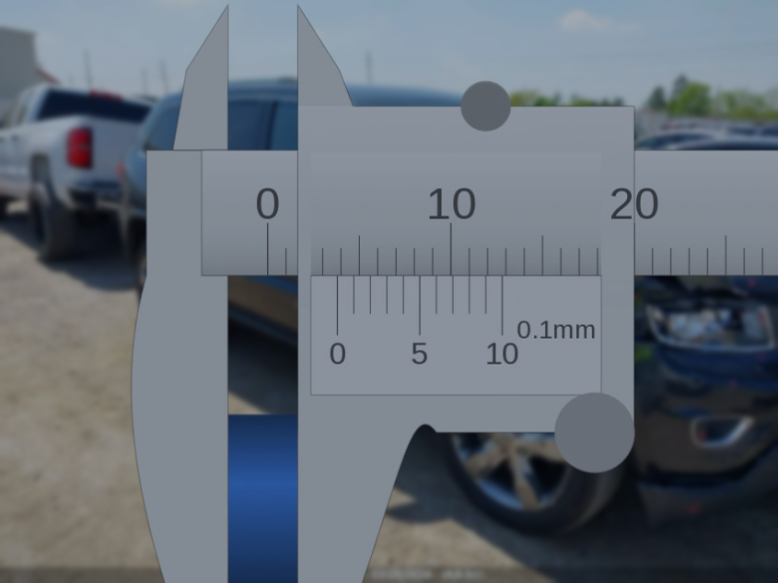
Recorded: **3.8** mm
